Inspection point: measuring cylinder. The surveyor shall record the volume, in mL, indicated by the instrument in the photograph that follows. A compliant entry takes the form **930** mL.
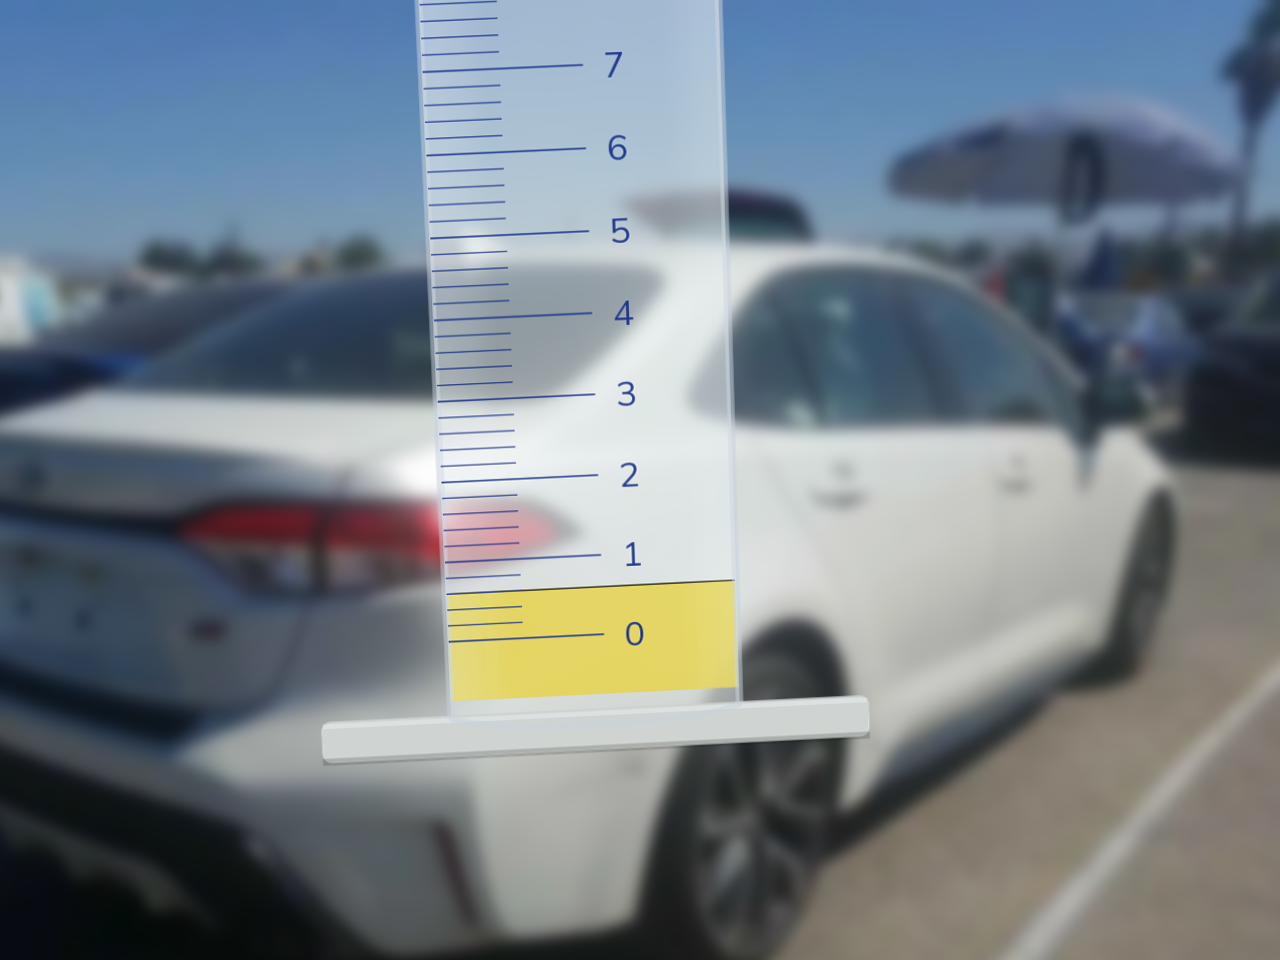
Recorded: **0.6** mL
